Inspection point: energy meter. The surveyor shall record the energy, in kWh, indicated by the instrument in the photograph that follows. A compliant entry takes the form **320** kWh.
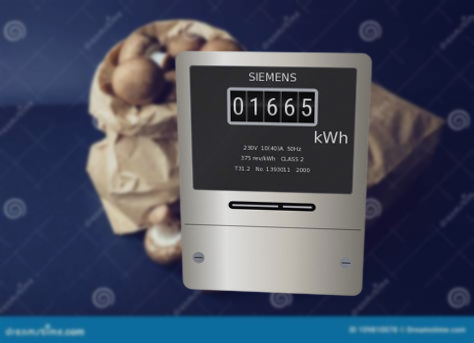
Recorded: **1665** kWh
